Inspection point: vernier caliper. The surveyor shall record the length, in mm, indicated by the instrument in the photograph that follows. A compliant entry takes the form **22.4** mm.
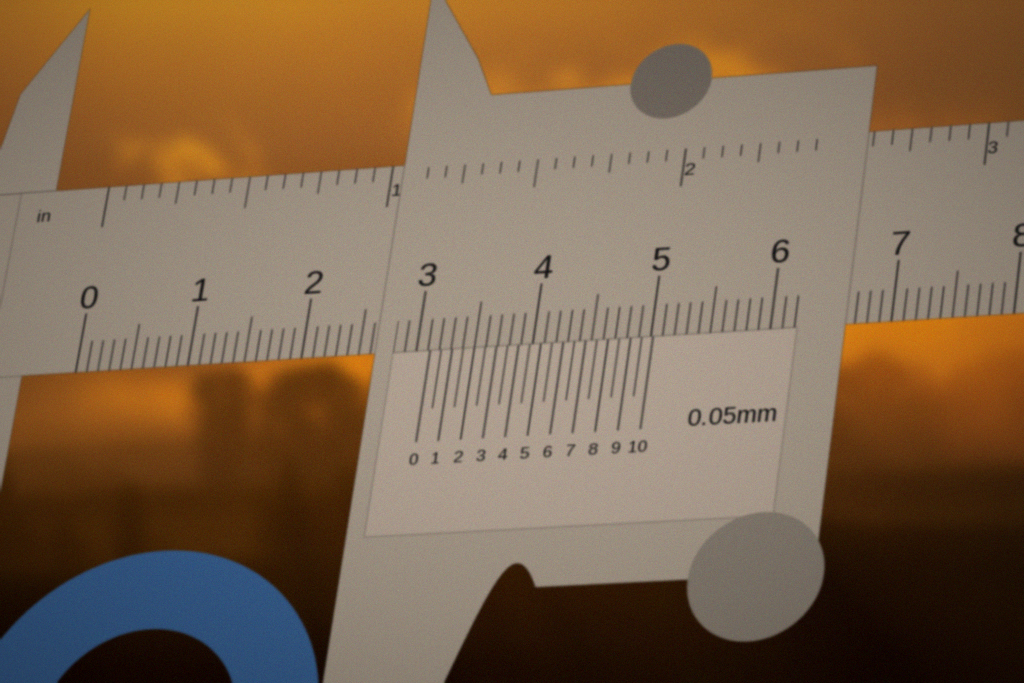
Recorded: **31.2** mm
